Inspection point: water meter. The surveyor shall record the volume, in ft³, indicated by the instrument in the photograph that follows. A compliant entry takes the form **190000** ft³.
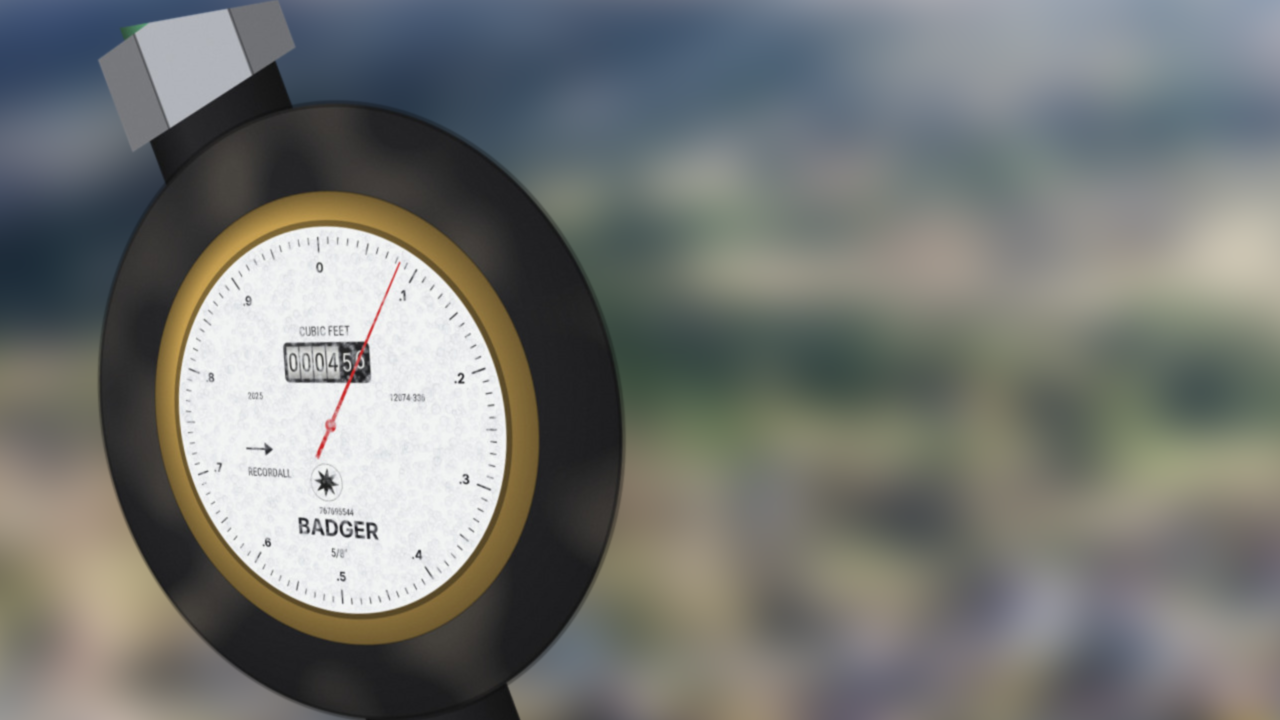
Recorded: **456.08** ft³
